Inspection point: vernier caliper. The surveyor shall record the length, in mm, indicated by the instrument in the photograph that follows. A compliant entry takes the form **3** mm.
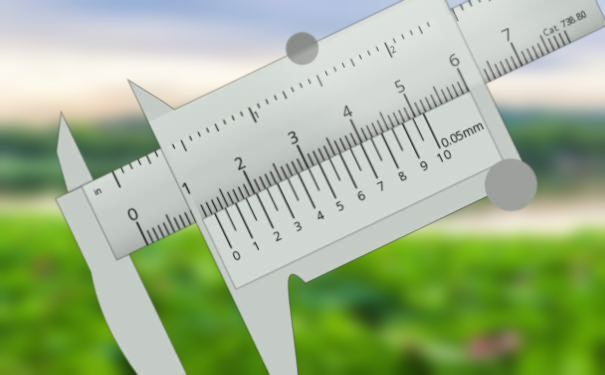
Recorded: **12.5** mm
